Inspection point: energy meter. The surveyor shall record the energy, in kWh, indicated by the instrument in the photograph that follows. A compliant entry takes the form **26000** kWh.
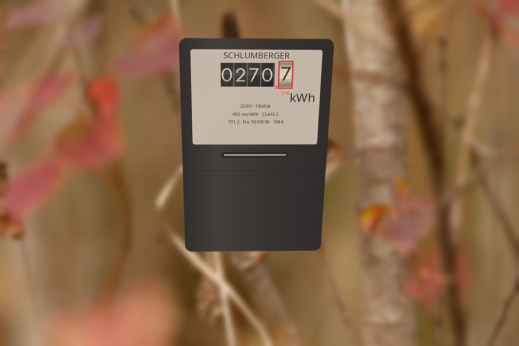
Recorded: **270.7** kWh
